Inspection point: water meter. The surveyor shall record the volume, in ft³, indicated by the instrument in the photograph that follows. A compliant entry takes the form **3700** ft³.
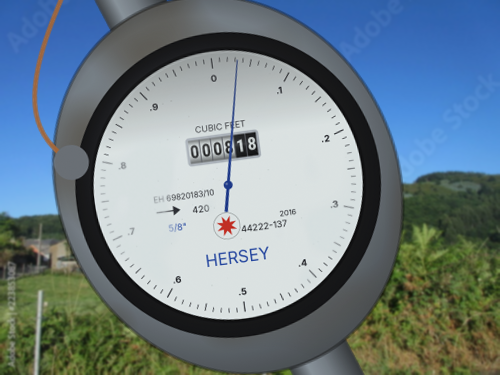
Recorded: **818.03** ft³
